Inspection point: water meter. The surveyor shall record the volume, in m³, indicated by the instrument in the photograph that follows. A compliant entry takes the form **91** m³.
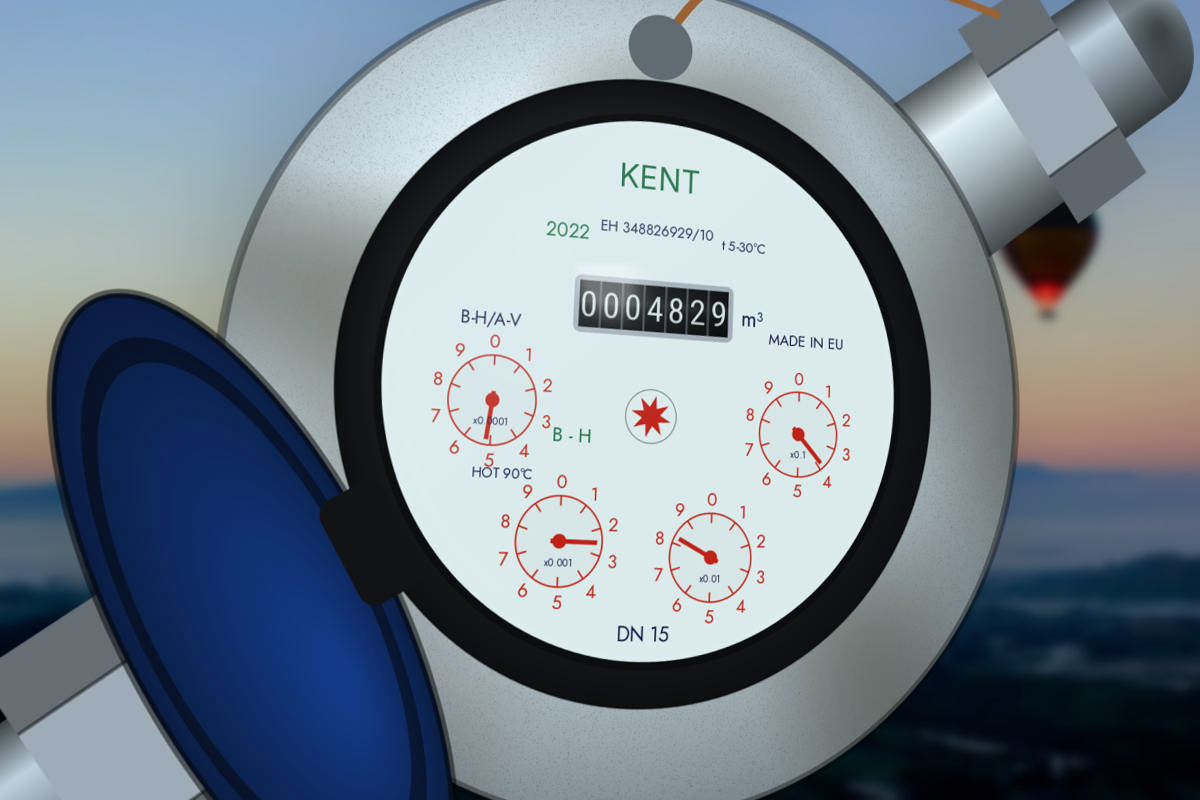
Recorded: **4829.3825** m³
